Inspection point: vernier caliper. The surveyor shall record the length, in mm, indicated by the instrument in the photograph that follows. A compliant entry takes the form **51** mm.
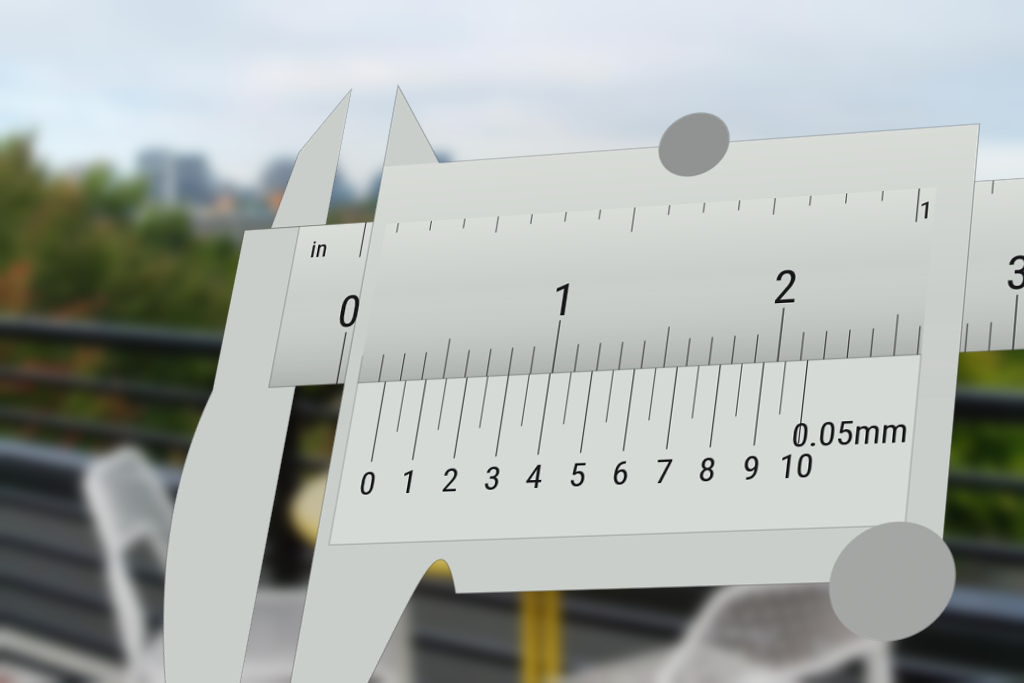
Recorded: **2.3** mm
